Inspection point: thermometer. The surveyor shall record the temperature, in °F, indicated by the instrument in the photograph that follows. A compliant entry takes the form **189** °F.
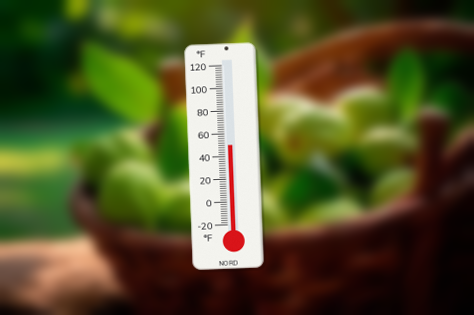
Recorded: **50** °F
